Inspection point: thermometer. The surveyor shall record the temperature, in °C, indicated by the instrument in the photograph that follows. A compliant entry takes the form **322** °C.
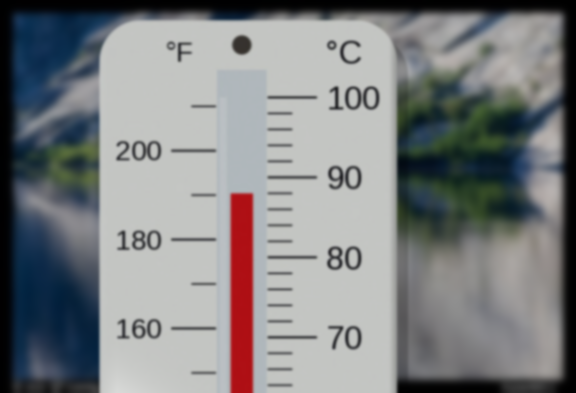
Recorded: **88** °C
